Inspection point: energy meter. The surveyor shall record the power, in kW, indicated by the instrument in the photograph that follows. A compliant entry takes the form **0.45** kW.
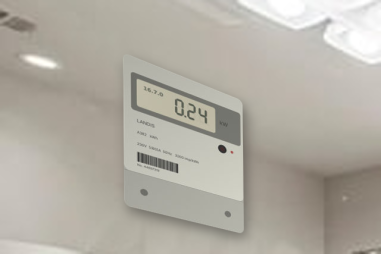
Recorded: **0.24** kW
